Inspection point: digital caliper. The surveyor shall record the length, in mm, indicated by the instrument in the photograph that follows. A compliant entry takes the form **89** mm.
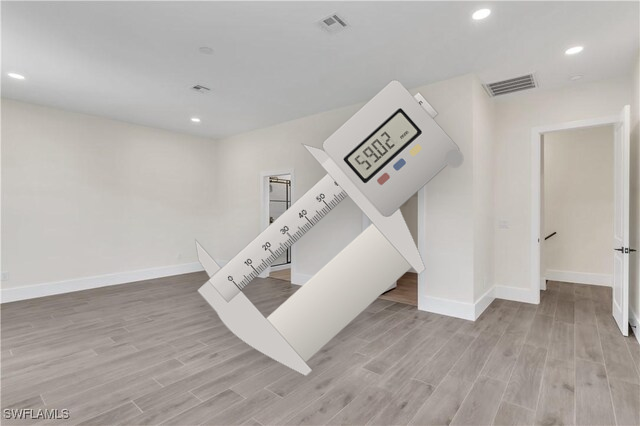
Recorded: **59.02** mm
